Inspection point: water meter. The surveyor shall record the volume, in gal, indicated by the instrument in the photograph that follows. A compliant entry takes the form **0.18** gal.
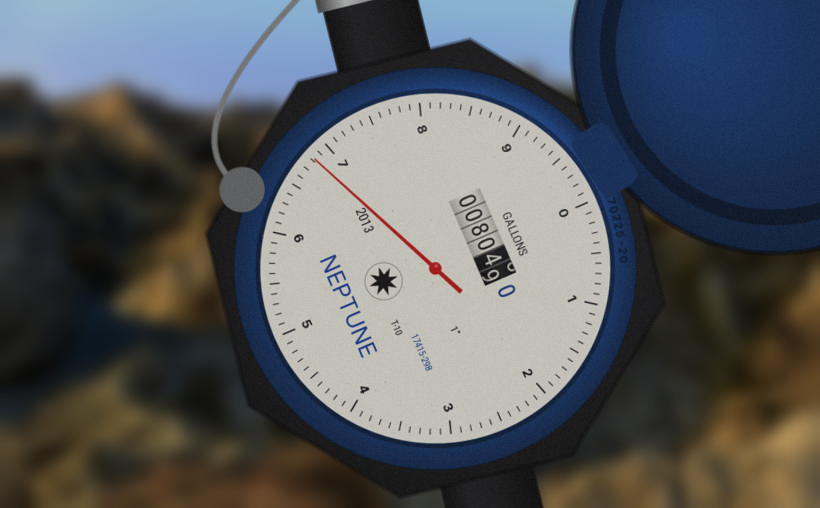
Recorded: **80486.8** gal
